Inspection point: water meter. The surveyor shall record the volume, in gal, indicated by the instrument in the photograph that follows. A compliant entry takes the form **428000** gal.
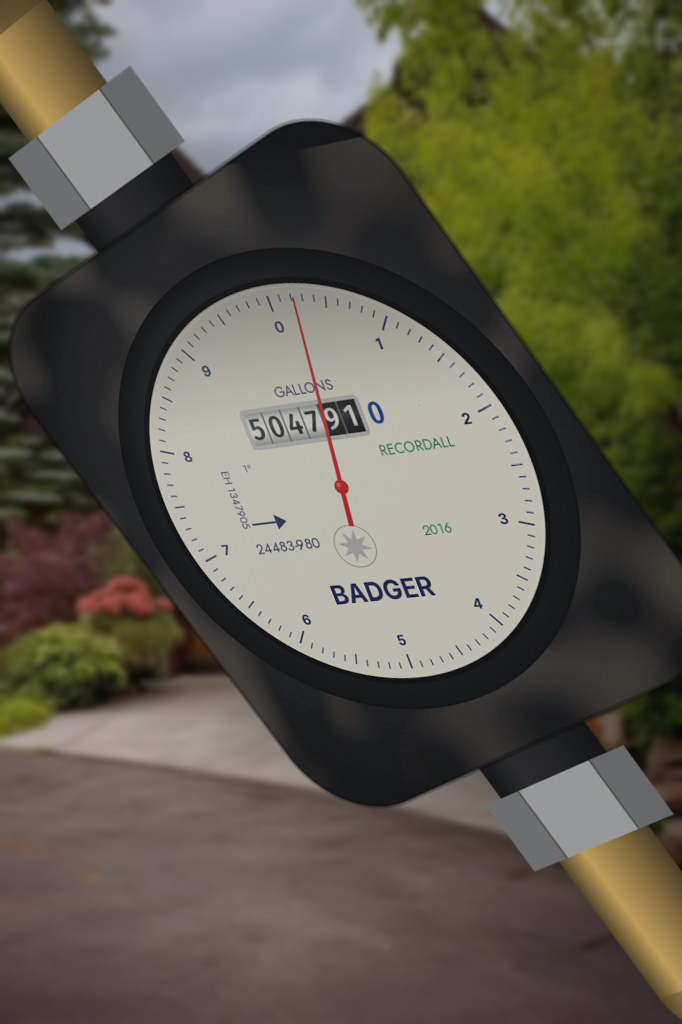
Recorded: **5047910.2** gal
